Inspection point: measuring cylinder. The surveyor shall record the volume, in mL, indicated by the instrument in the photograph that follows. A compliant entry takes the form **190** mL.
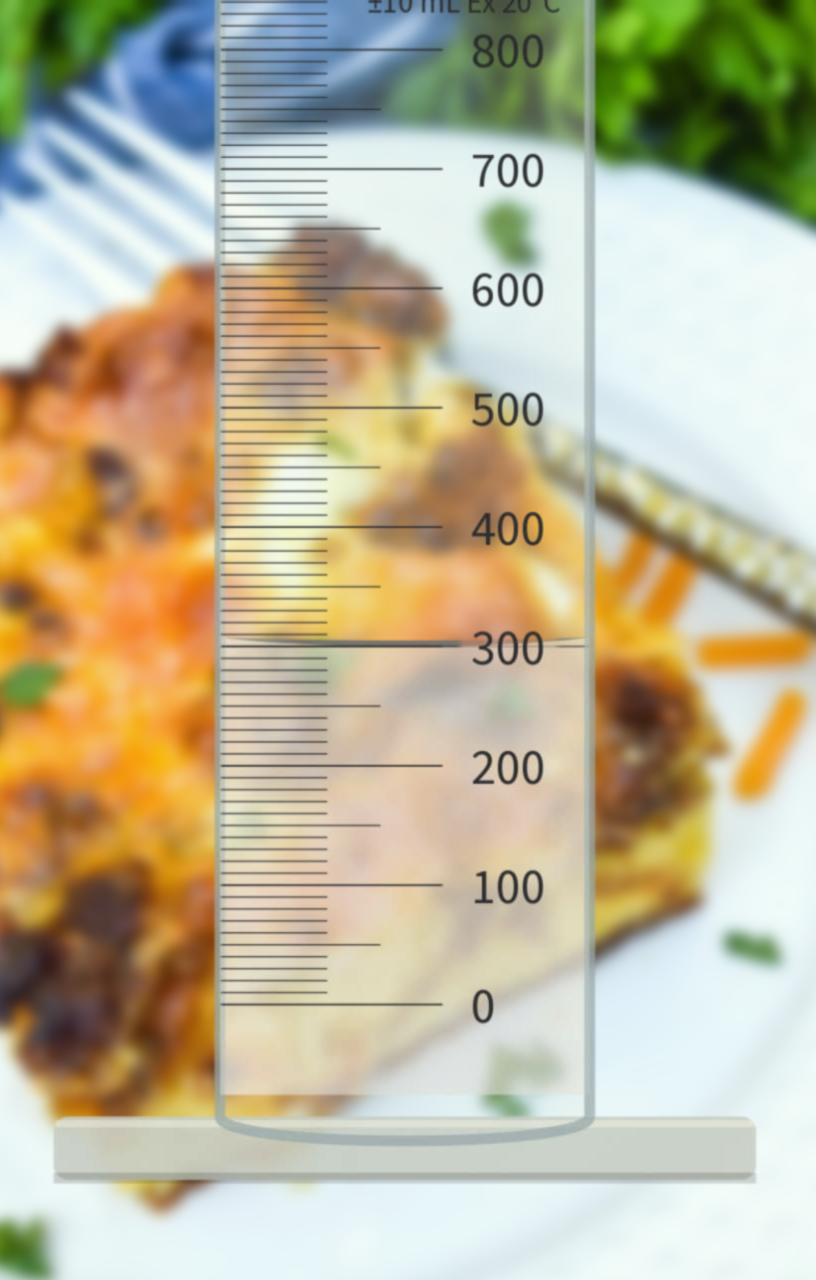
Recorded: **300** mL
